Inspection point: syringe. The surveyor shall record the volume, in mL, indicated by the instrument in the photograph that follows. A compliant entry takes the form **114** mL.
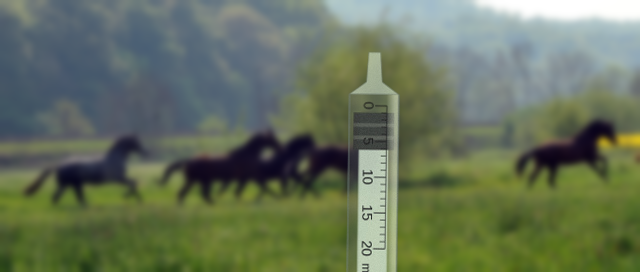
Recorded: **1** mL
